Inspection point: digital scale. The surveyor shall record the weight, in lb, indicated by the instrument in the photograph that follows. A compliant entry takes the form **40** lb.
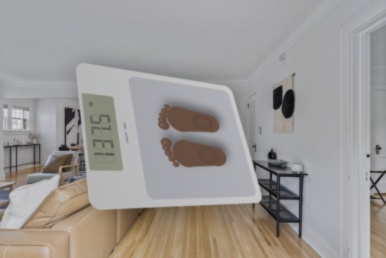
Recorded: **137.5** lb
